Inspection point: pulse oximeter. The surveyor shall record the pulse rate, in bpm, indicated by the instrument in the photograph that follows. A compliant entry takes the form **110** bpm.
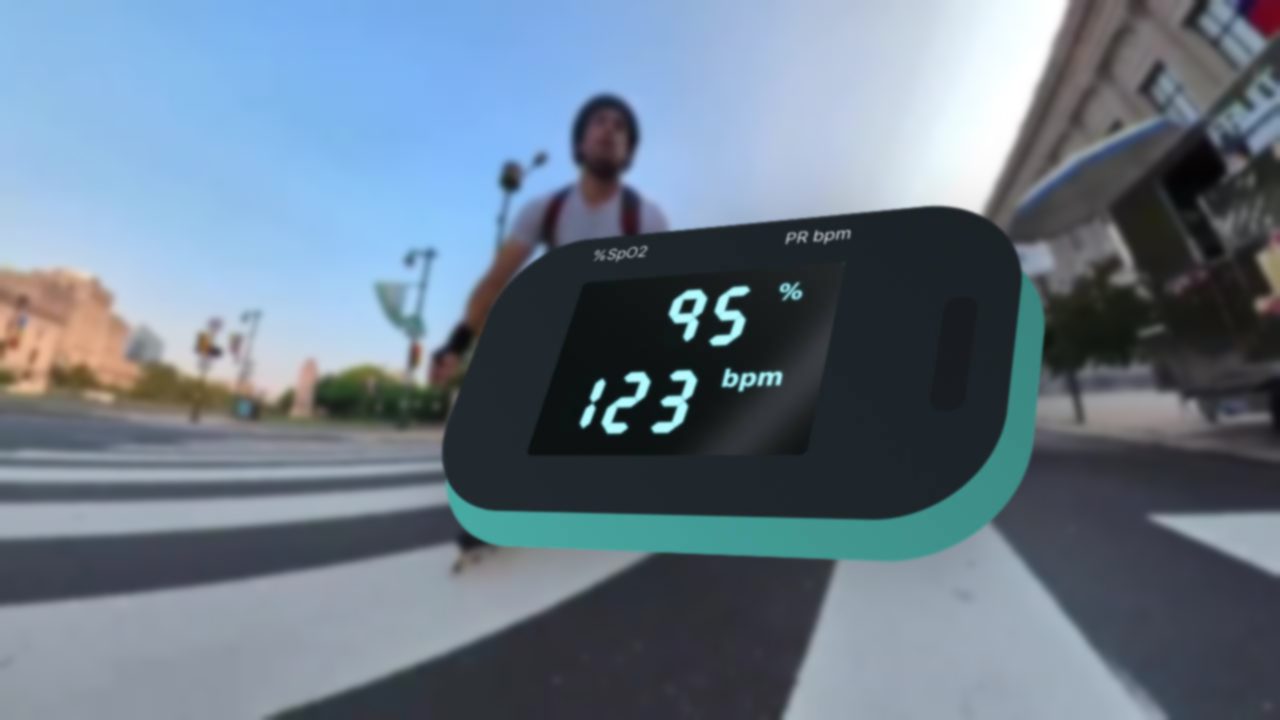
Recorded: **123** bpm
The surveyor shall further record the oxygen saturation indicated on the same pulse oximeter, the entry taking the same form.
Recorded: **95** %
